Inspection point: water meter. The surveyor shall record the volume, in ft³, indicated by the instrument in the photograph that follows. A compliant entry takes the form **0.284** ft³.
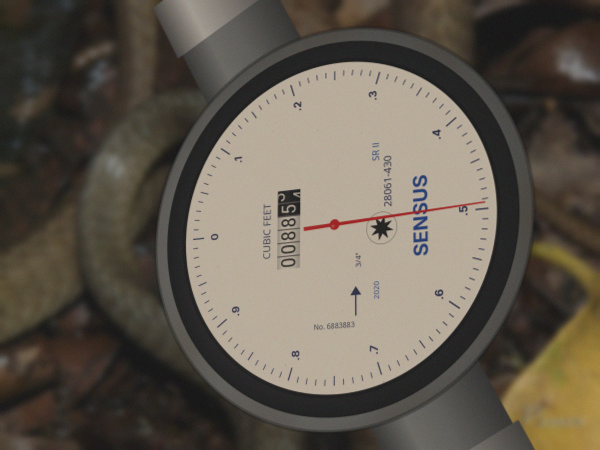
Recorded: **8853.49** ft³
